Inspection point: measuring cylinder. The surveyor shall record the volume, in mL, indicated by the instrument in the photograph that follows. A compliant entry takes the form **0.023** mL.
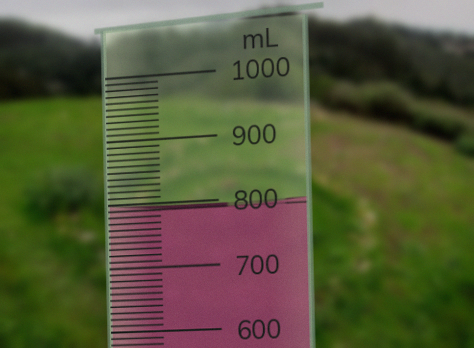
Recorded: **790** mL
